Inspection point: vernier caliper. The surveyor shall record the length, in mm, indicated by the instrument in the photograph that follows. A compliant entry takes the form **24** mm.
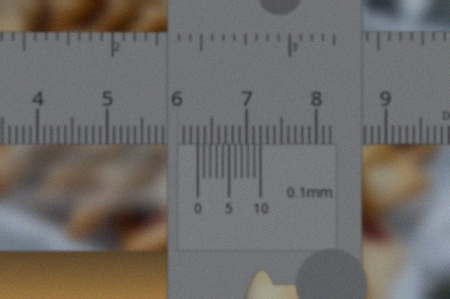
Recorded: **63.0** mm
